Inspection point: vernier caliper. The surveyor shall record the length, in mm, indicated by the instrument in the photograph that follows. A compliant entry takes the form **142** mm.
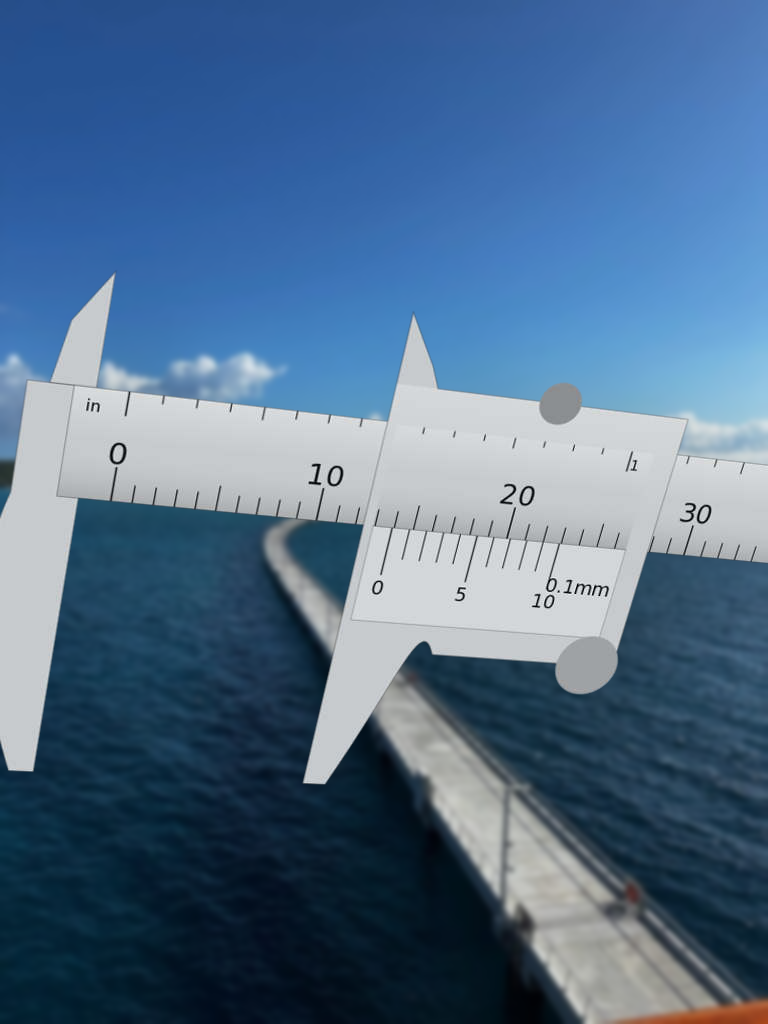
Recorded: **13.9** mm
